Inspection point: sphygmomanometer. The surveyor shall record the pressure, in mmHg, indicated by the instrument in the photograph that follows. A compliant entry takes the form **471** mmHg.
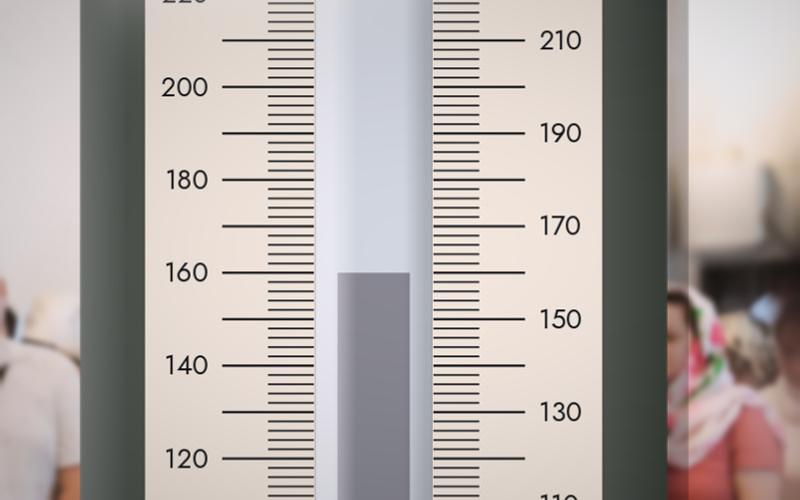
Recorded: **160** mmHg
